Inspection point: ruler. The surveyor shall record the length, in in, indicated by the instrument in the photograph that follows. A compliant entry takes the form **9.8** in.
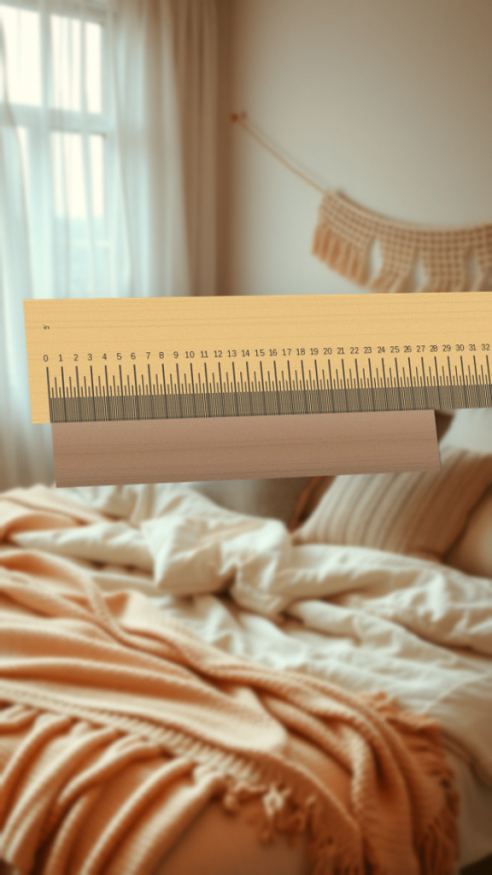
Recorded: **27.5** in
